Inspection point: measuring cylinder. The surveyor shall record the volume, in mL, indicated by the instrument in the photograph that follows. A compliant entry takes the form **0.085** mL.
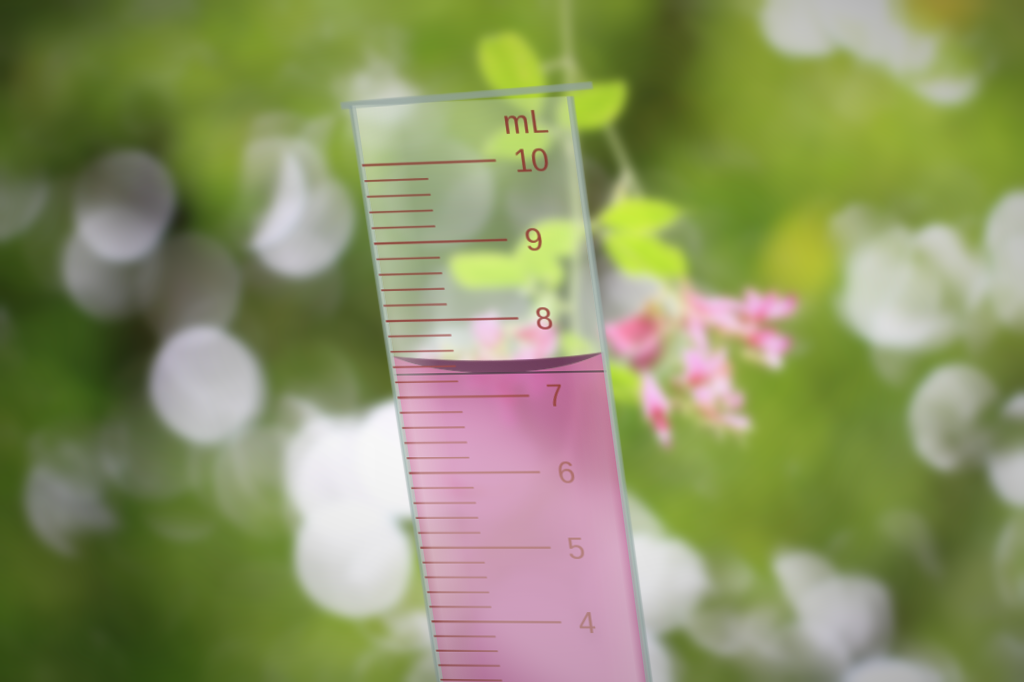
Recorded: **7.3** mL
